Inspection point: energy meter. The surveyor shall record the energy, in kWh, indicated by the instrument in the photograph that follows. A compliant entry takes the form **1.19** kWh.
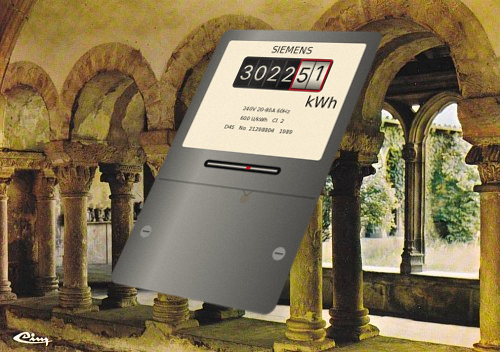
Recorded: **3022.51** kWh
